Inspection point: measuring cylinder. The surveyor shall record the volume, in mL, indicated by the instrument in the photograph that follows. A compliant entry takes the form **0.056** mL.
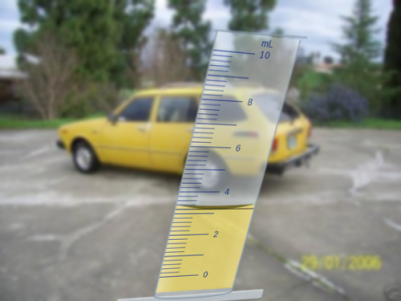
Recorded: **3.2** mL
